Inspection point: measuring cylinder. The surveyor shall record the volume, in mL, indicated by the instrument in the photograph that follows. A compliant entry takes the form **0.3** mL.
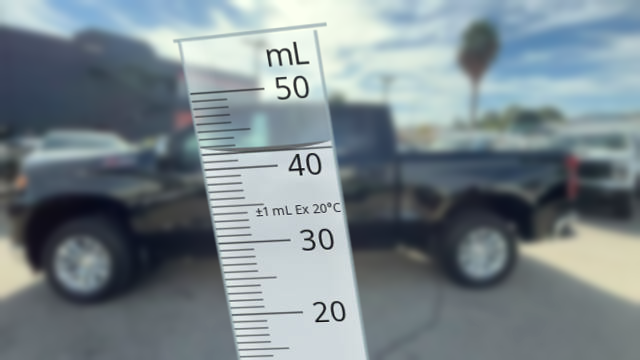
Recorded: **42** mL
